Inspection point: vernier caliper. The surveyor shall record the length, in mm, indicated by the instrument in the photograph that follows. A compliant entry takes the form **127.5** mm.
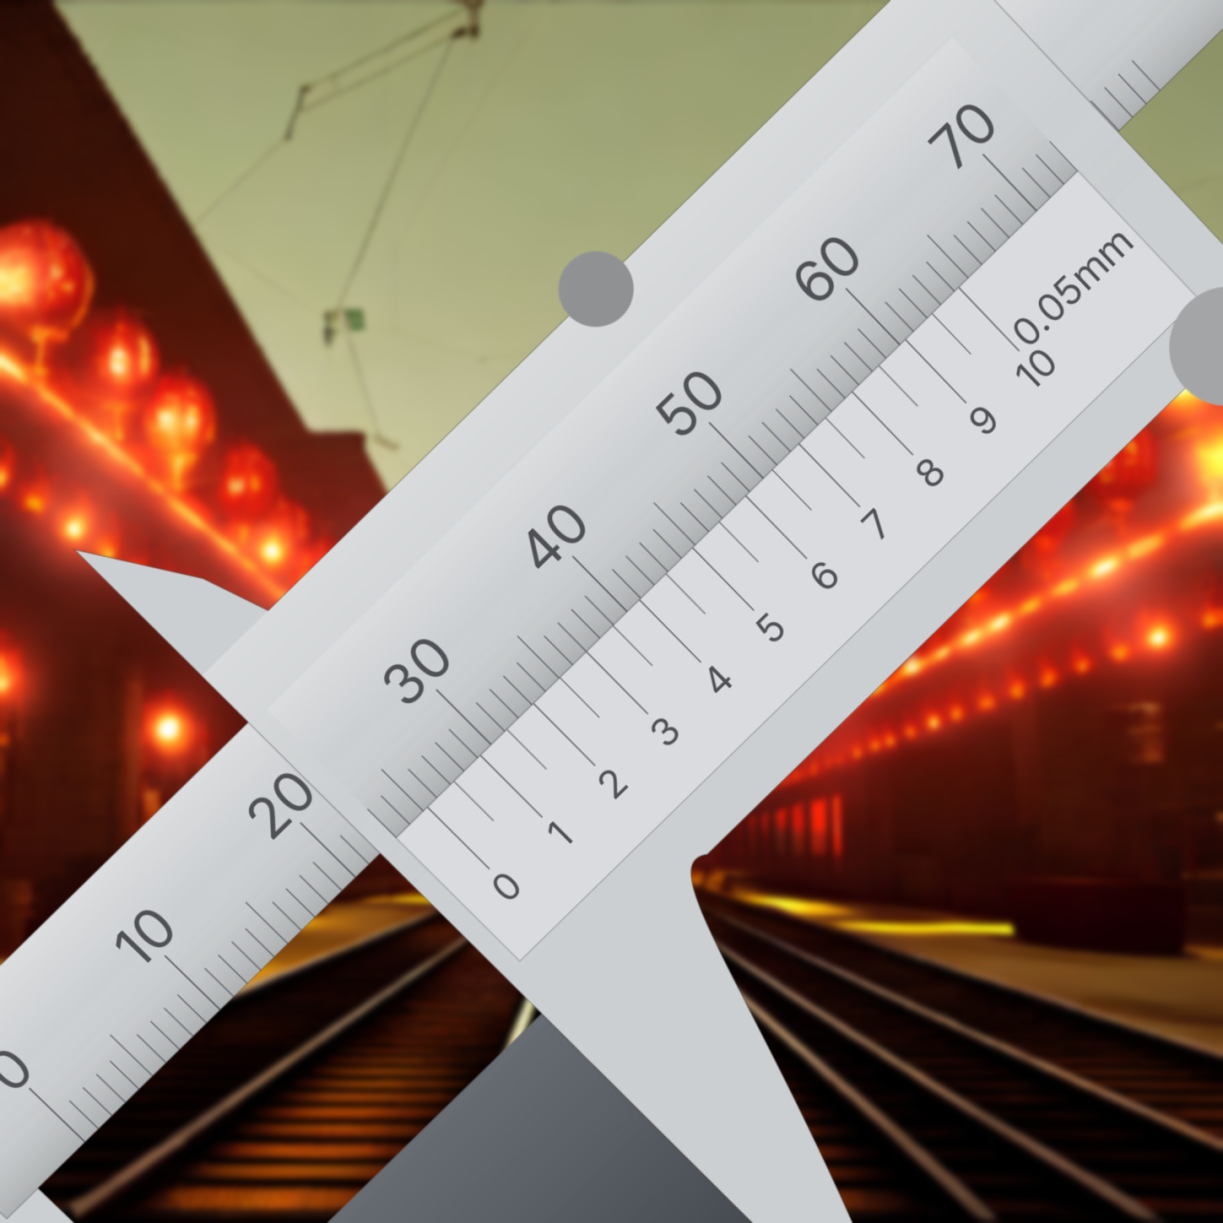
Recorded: **25.3** mm
